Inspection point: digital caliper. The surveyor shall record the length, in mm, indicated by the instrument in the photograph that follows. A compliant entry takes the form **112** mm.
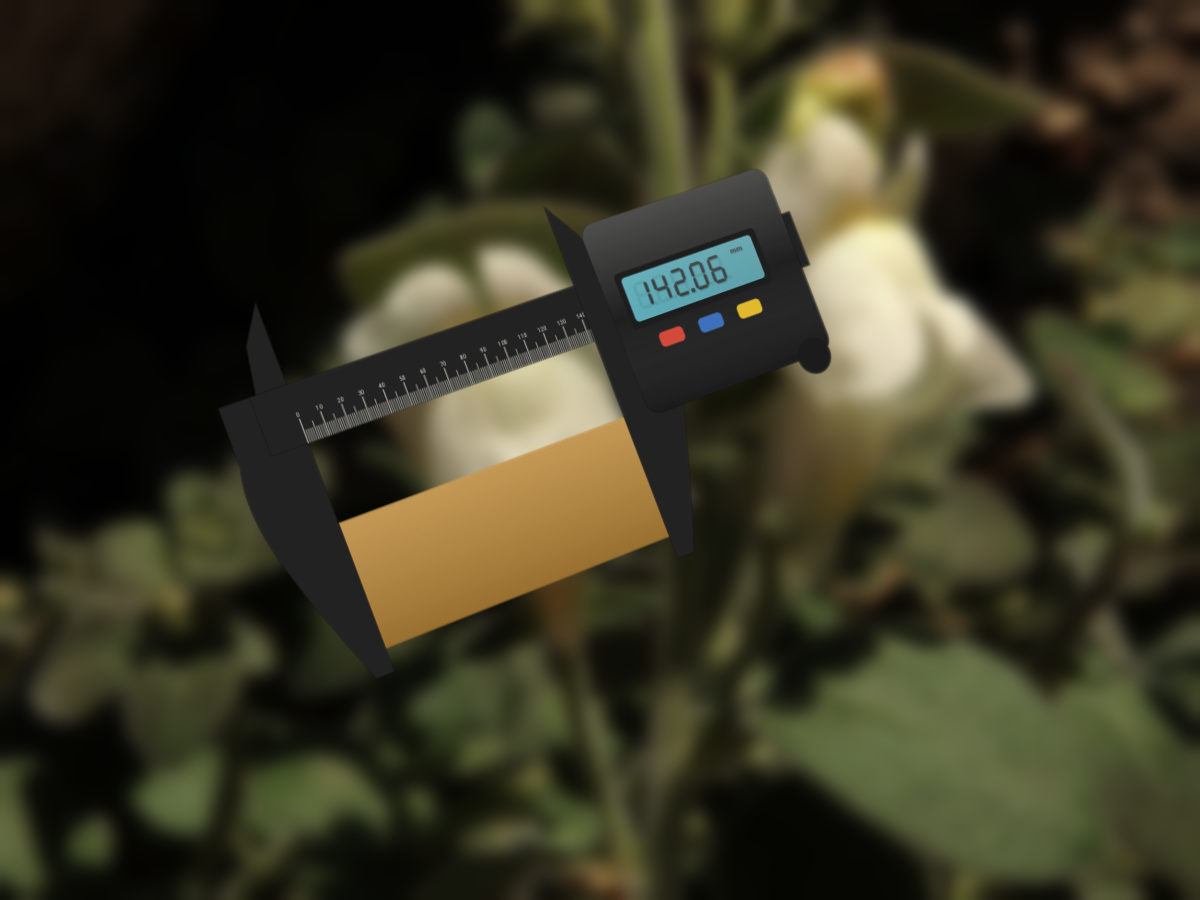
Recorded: **142.06** mm
